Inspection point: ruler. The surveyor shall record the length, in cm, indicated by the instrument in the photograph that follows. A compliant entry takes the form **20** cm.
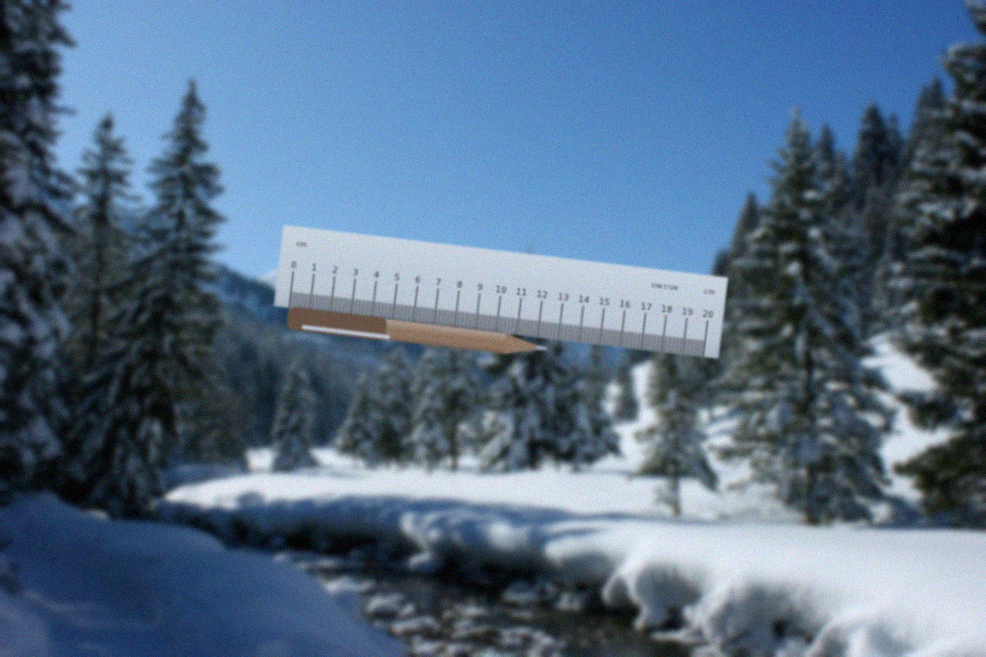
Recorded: **12.5** cm
